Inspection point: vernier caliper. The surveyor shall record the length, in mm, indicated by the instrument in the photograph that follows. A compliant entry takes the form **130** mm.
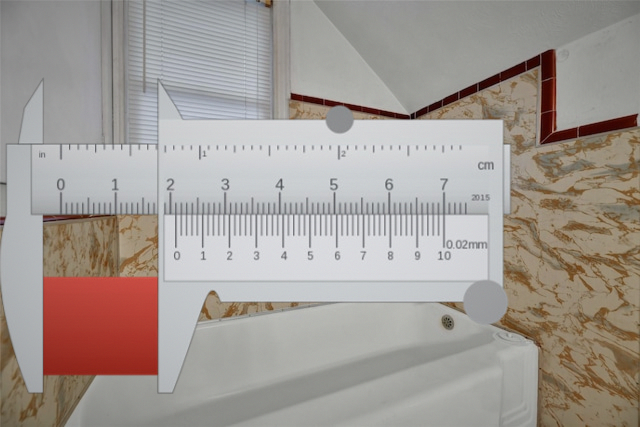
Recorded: **21.0** mm
